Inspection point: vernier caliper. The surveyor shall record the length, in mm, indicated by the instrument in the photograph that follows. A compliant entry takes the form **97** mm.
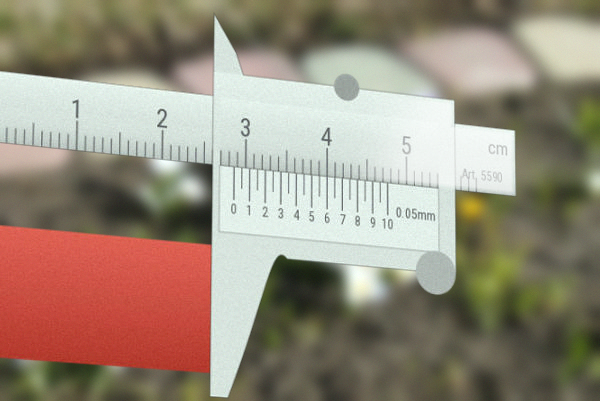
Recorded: **28.6** mm
